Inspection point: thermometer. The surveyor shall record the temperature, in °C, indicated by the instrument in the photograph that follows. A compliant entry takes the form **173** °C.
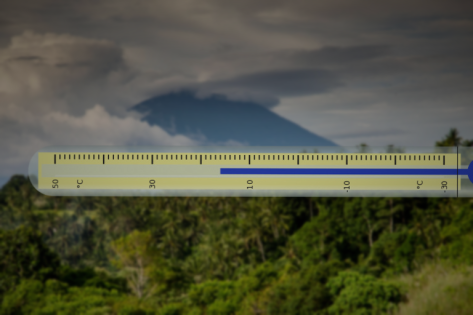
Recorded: **16** °C
